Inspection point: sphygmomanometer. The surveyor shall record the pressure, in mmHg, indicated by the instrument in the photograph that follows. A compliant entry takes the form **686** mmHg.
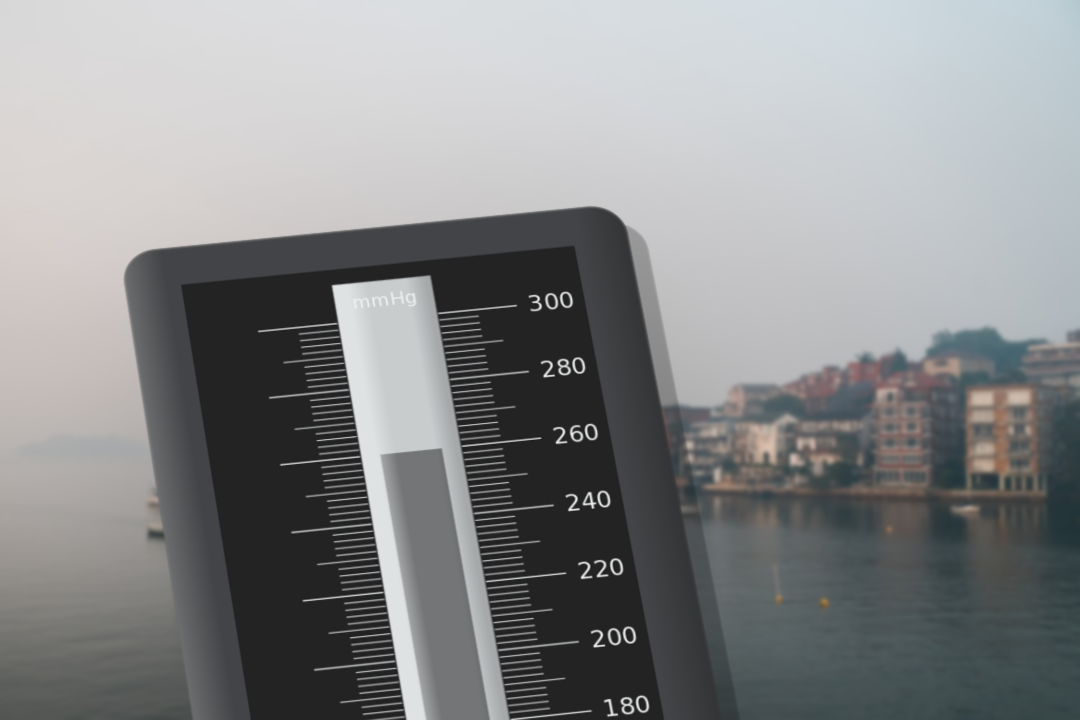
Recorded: **260** mmHg
